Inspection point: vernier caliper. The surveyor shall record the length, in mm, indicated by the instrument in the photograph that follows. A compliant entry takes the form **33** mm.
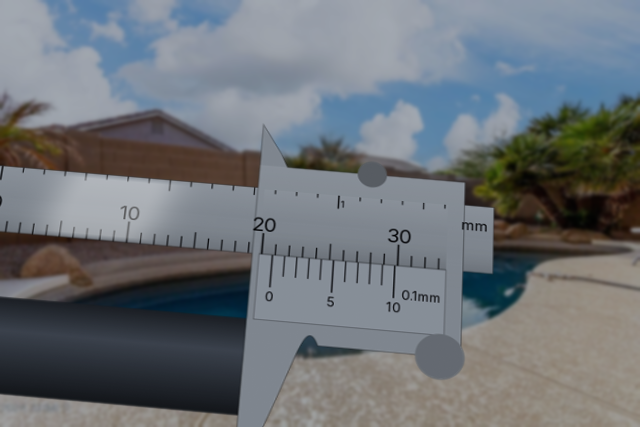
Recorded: **20.8** mm
